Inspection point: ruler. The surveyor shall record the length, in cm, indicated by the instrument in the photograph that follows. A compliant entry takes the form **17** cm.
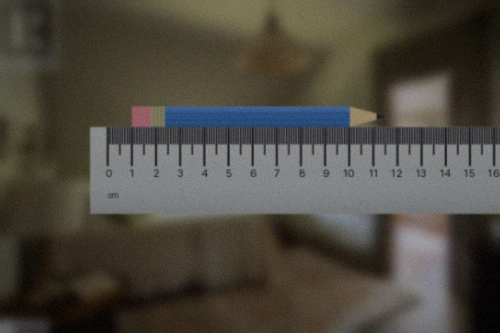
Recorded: **10.5** cm
